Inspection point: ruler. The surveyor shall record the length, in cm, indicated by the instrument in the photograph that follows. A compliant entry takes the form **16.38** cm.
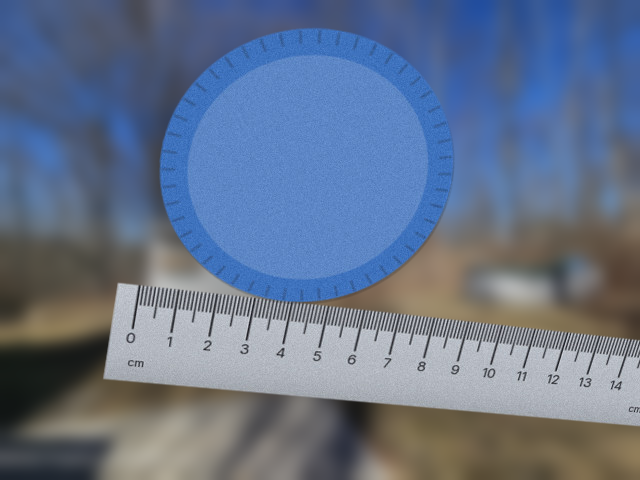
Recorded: **7.5** cm
